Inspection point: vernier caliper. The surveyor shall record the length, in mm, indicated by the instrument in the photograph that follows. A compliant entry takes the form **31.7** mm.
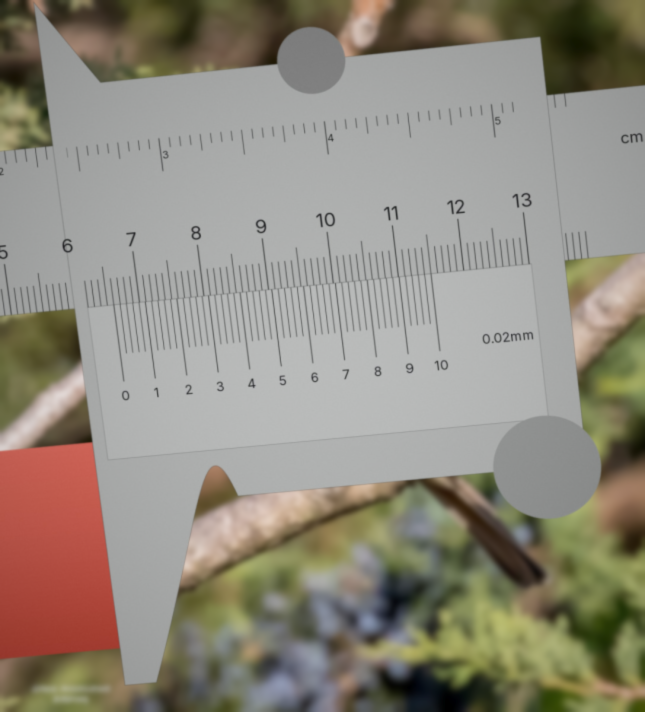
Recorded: **66.0** mm
